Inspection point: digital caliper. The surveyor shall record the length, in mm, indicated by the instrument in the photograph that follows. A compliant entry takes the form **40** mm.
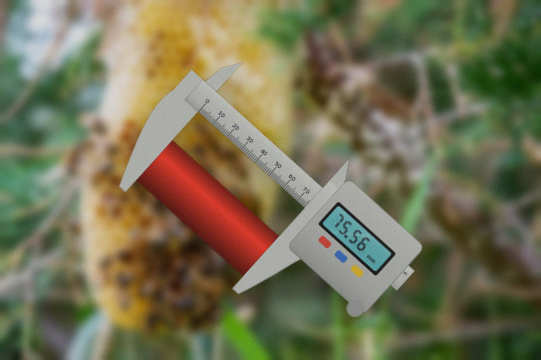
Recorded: **75.56** mm
